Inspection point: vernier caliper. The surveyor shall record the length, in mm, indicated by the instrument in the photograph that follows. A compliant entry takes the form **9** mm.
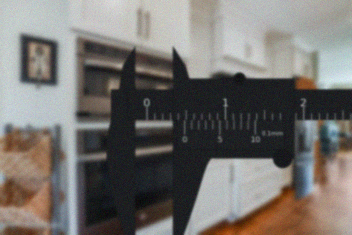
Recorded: **4.8** mm
